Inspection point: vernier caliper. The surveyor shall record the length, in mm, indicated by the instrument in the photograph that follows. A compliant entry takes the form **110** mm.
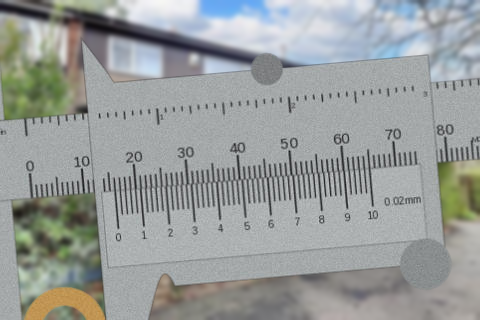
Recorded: **16.0** mm
